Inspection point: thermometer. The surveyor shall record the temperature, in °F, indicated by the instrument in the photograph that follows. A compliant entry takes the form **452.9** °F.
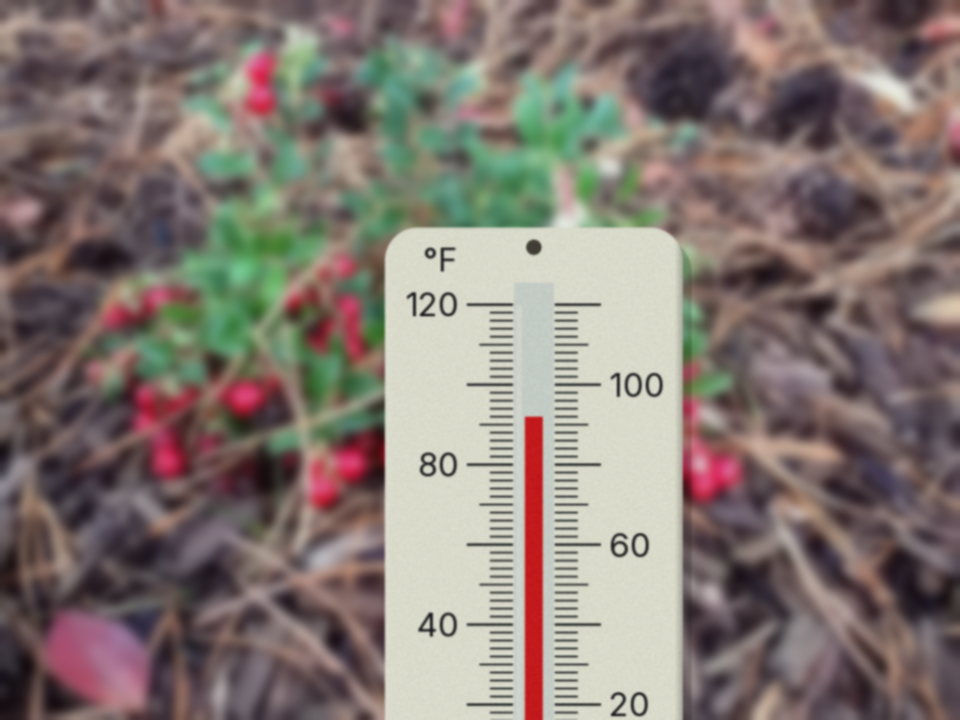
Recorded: **92** °F
